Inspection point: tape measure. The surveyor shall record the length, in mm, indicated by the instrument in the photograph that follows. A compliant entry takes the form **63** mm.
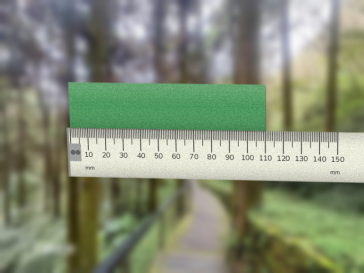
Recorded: **110** mm
